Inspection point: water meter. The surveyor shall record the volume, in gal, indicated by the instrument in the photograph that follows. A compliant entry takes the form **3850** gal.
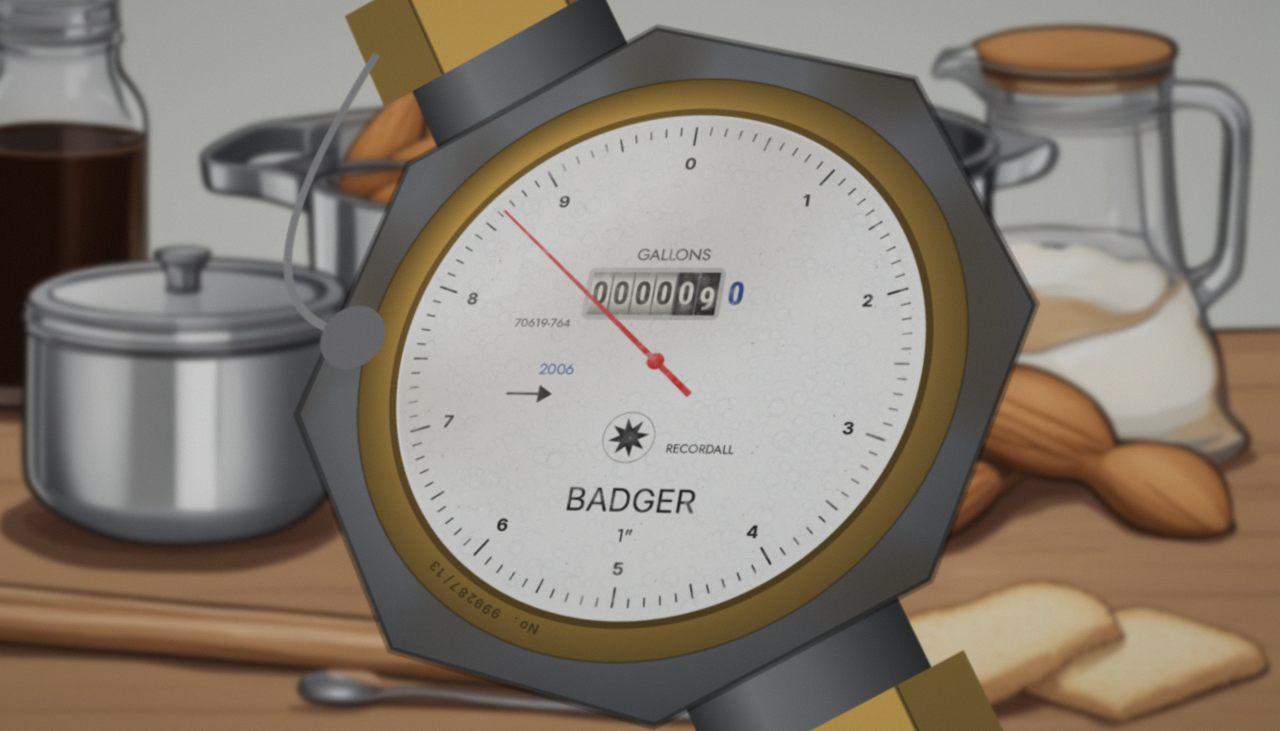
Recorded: **88.6** gal
